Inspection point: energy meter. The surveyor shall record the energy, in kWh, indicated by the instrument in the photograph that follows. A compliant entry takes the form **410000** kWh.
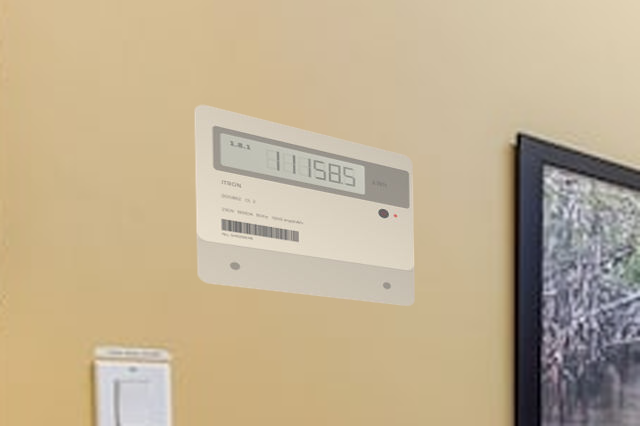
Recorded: **11158.5** kWh
